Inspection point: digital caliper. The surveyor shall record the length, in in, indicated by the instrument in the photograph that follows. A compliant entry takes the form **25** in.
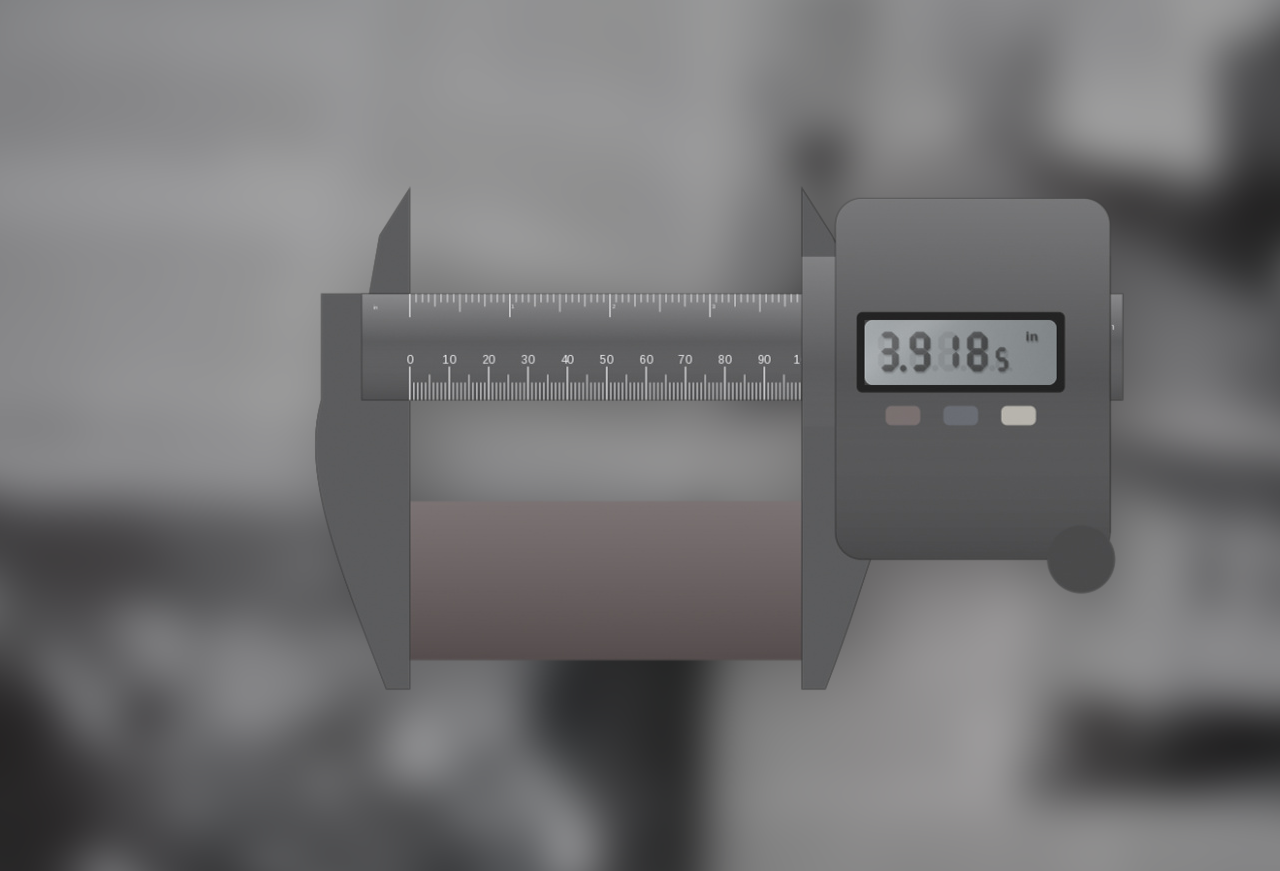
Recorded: **3.9185** in
